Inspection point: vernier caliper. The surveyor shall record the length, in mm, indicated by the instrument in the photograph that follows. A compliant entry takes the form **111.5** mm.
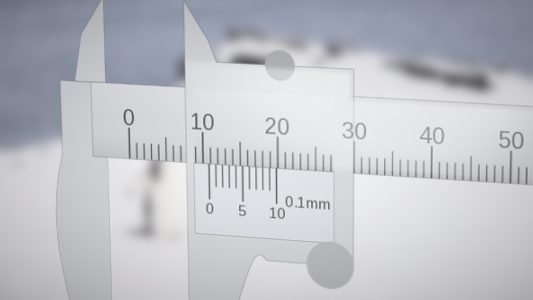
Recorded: **10.8** mm
